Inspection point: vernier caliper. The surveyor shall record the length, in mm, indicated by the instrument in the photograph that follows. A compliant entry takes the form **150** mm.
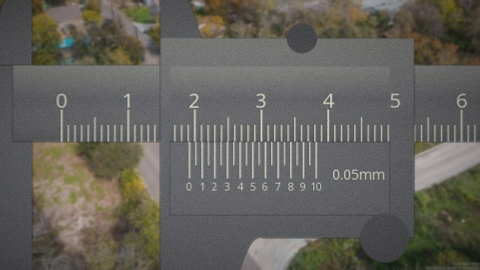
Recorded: **19.2** mm
